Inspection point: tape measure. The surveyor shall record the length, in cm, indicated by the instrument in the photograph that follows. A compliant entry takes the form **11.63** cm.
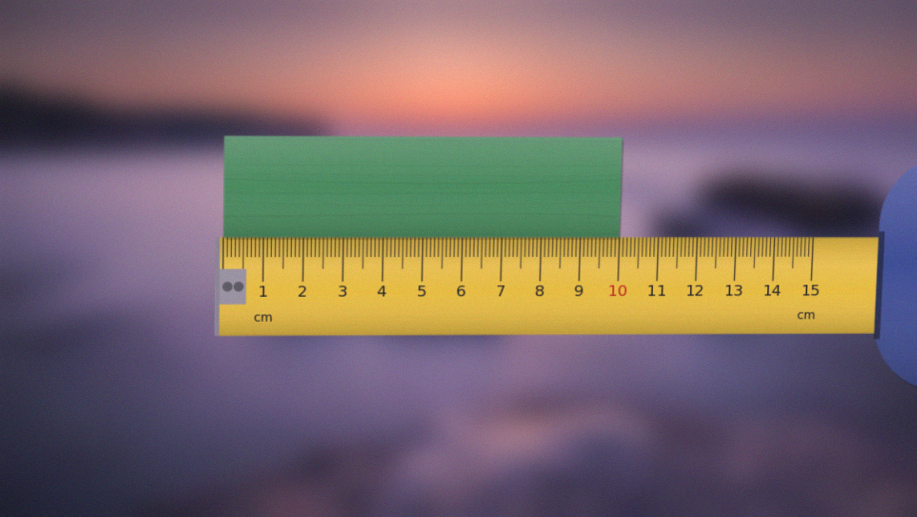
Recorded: **10** cm
